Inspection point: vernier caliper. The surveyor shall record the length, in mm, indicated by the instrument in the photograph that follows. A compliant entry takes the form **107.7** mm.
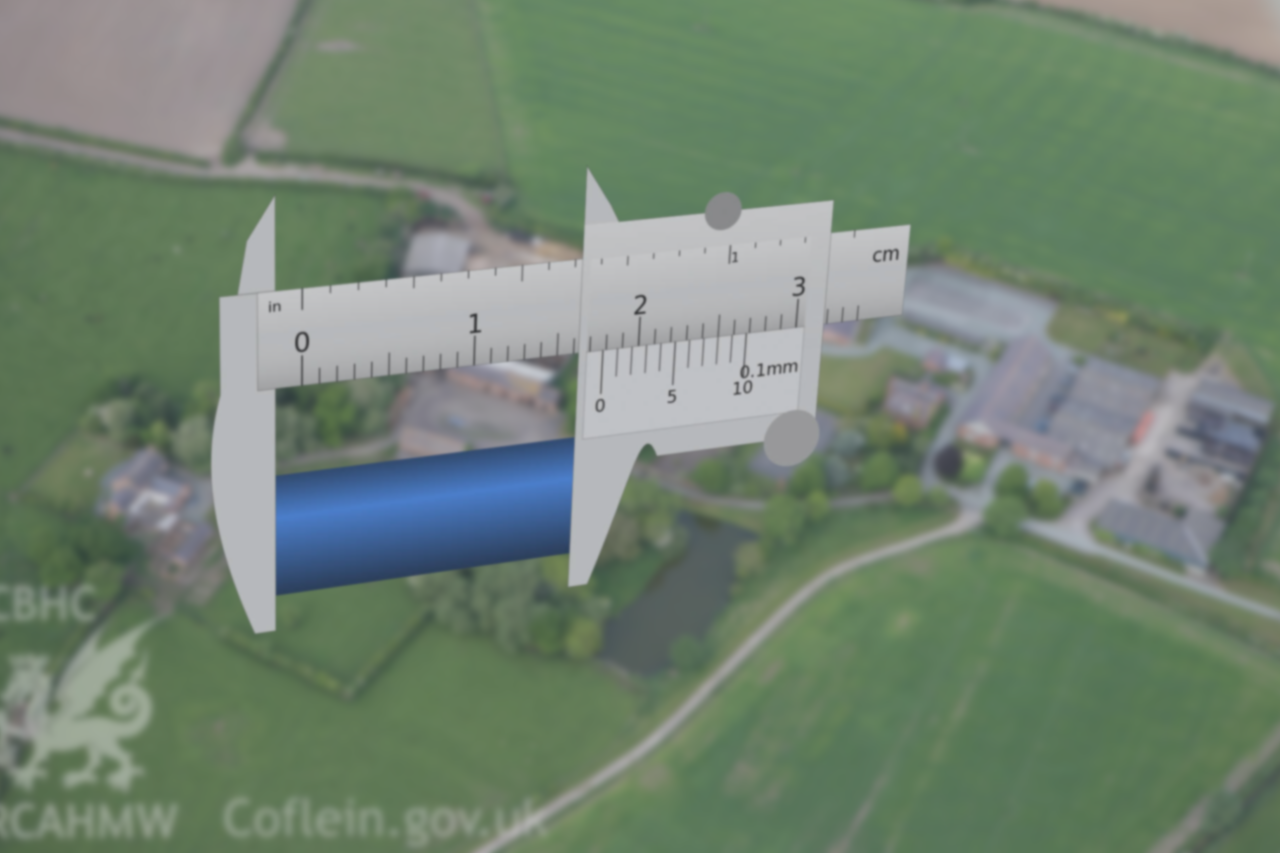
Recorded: **17.8** mm
